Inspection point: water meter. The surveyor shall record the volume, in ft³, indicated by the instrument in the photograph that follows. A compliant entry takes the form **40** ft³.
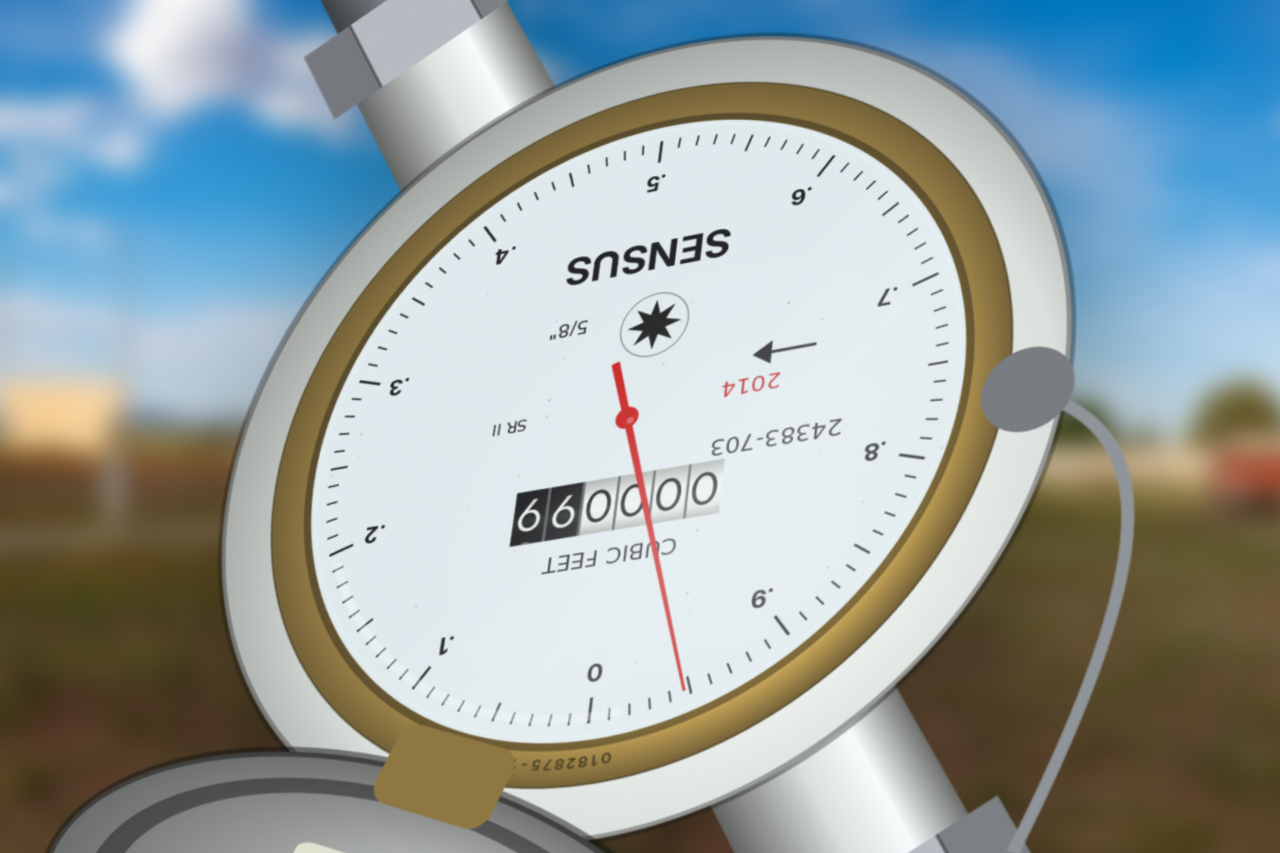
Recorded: **98.95** ft³
